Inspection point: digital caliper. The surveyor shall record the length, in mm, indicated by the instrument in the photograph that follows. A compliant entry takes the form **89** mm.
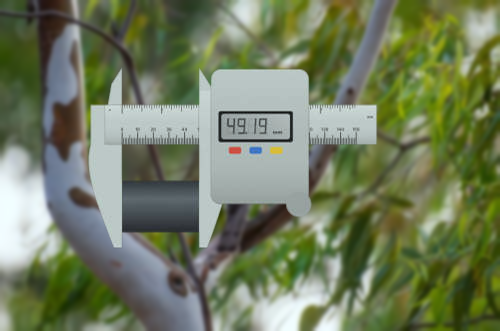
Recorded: **49.19** mm
